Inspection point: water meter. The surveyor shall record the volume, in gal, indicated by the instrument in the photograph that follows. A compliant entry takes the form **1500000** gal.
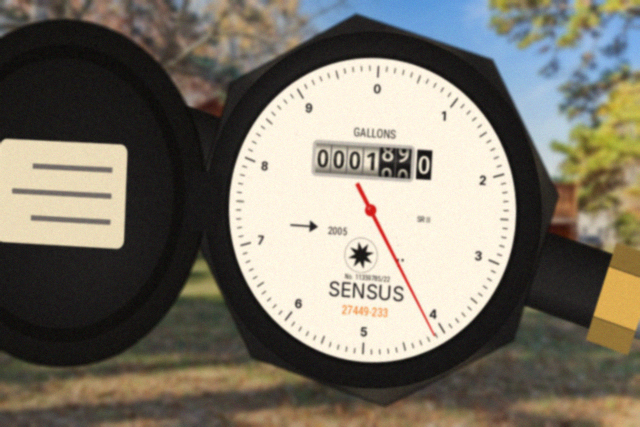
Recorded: **1894.1** gal
